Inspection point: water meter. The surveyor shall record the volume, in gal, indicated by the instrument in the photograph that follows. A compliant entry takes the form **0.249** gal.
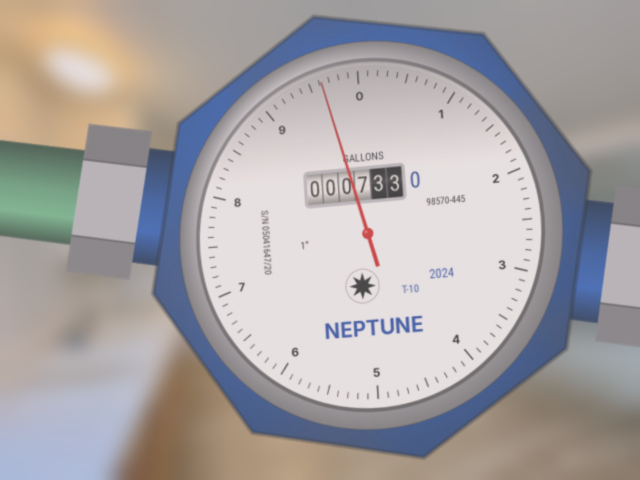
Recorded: **7329.6** gal
